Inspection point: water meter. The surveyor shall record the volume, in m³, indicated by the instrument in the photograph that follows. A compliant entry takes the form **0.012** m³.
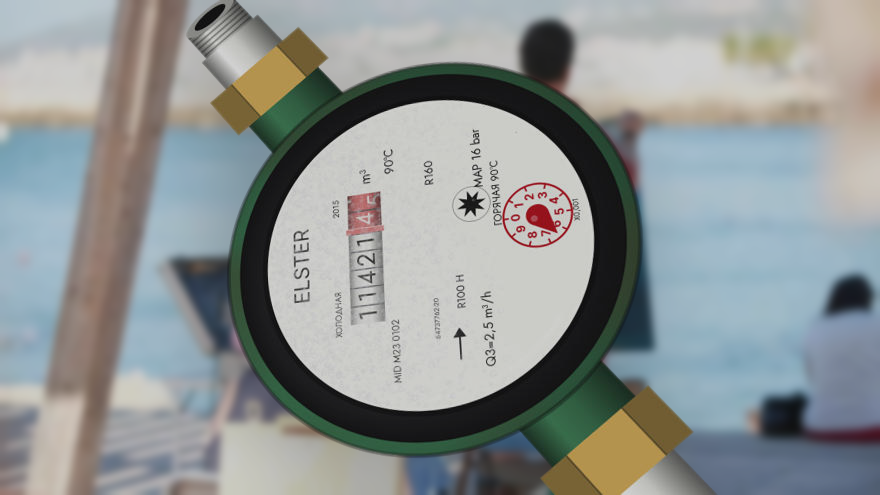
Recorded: **11421.446** m³
